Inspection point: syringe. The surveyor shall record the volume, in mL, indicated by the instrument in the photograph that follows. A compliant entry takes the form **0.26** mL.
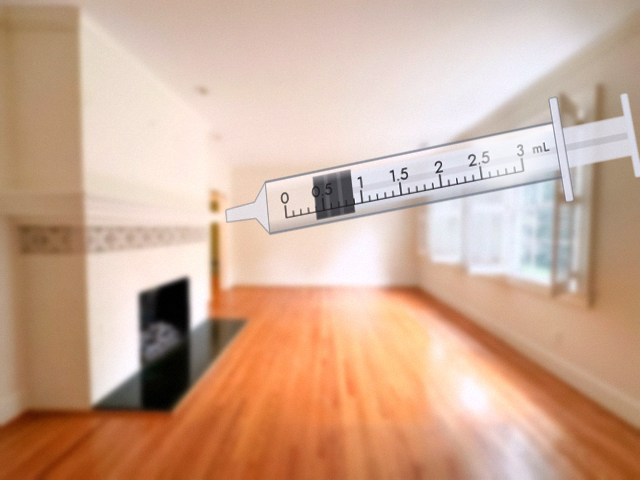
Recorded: **0.4** mL
